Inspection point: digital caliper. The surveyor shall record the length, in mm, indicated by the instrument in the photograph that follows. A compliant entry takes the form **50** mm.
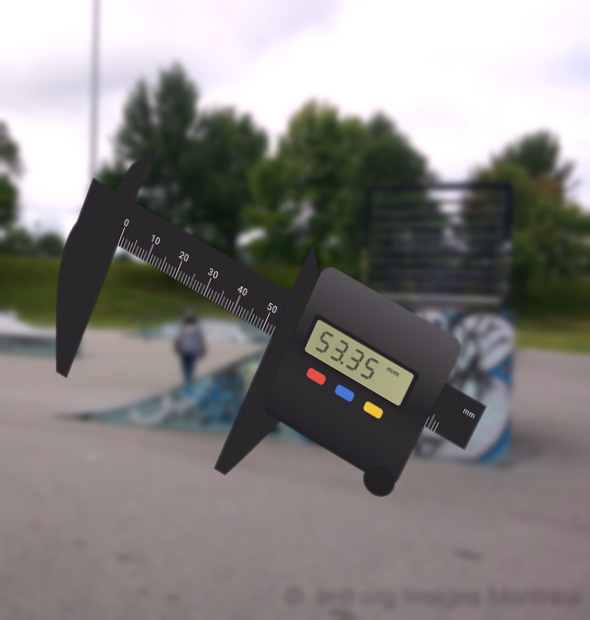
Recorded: **53.35** mm
